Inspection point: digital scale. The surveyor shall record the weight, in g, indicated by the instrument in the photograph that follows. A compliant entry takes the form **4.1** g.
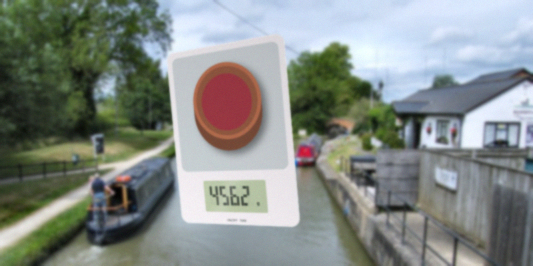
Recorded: **4562** g
